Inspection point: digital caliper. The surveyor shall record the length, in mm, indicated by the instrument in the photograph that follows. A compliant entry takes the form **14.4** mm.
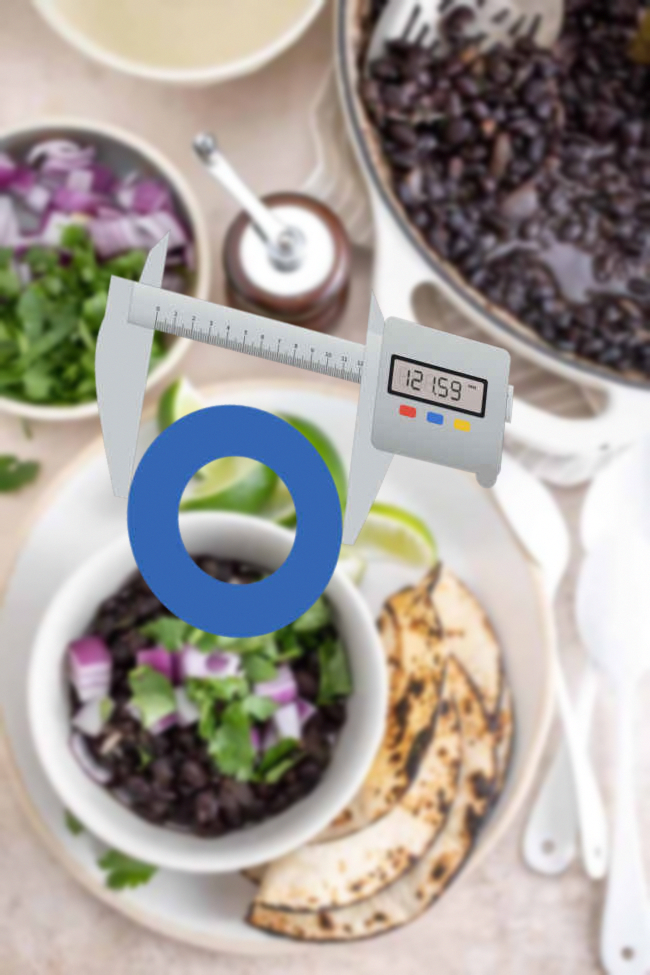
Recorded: **121.59** mm
